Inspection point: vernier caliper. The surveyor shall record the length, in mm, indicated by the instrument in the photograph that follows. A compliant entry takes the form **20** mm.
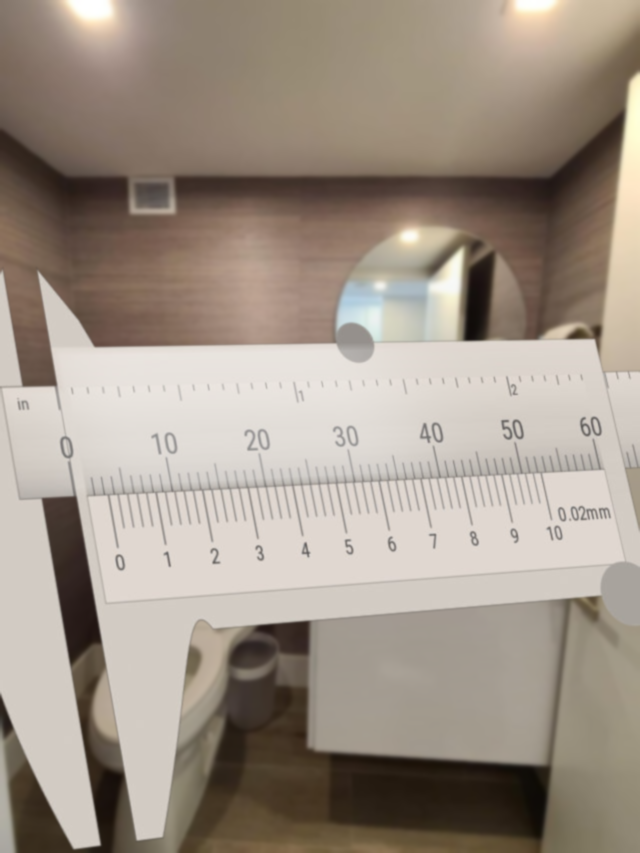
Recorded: **3.4** mm
